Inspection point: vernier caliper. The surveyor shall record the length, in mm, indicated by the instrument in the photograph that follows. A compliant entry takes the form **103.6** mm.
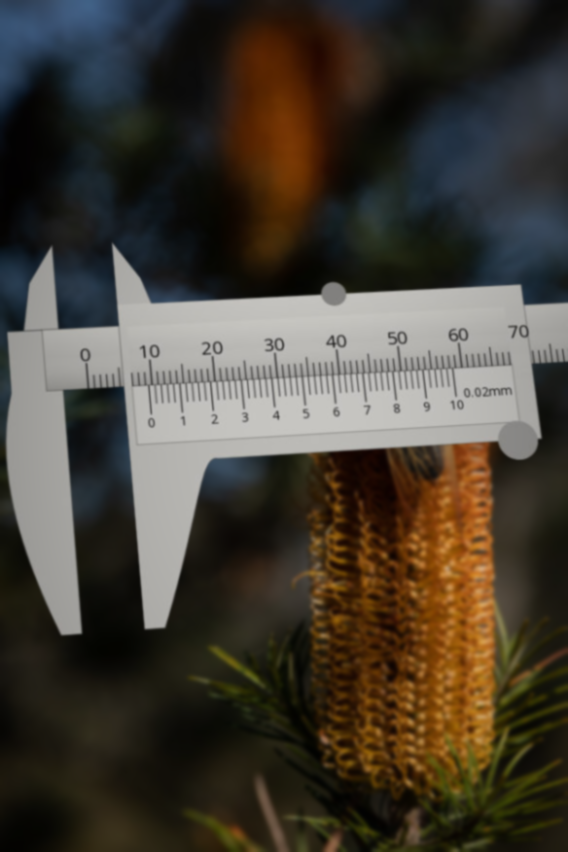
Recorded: **9.5** mm
